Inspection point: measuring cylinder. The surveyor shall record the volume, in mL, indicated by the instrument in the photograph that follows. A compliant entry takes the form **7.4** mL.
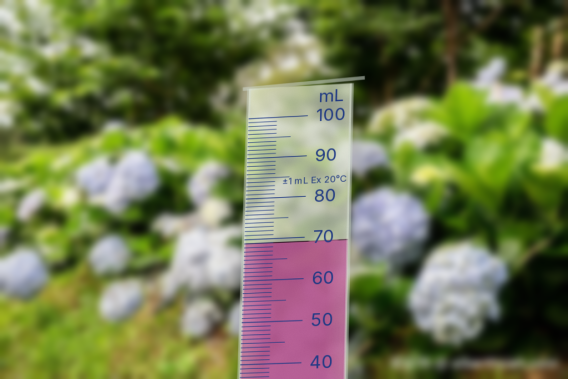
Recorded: **69** mL
